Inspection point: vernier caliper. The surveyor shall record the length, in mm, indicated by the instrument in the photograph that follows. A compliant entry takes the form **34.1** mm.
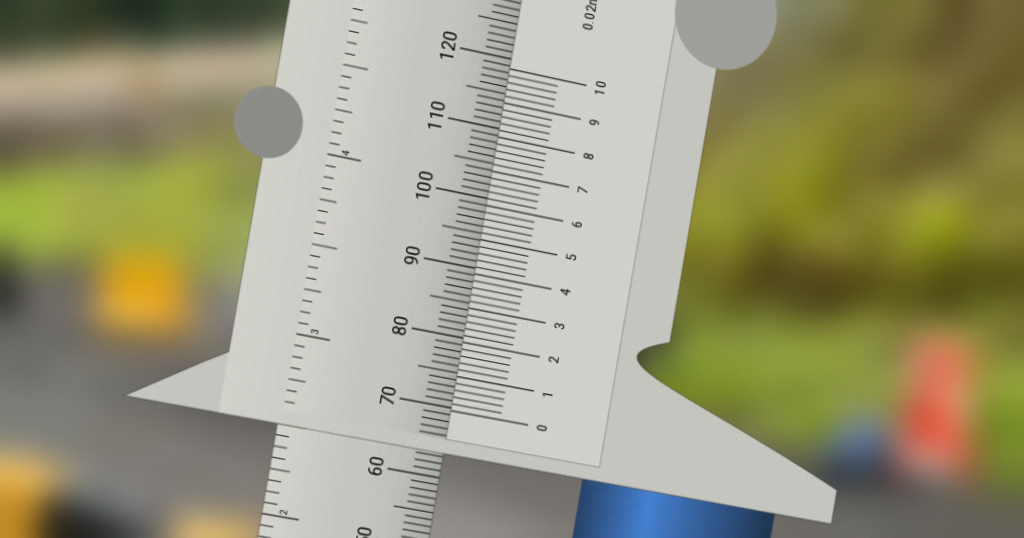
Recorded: **69.6** mm
